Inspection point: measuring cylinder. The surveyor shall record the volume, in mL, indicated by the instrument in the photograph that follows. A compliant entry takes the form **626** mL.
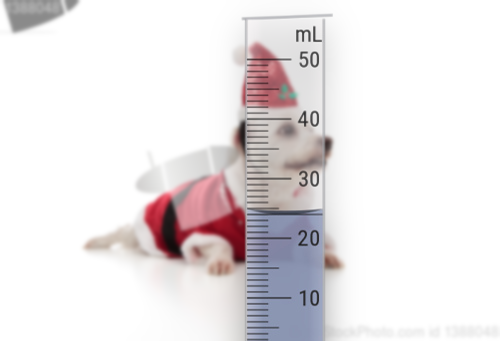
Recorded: **24** mL
